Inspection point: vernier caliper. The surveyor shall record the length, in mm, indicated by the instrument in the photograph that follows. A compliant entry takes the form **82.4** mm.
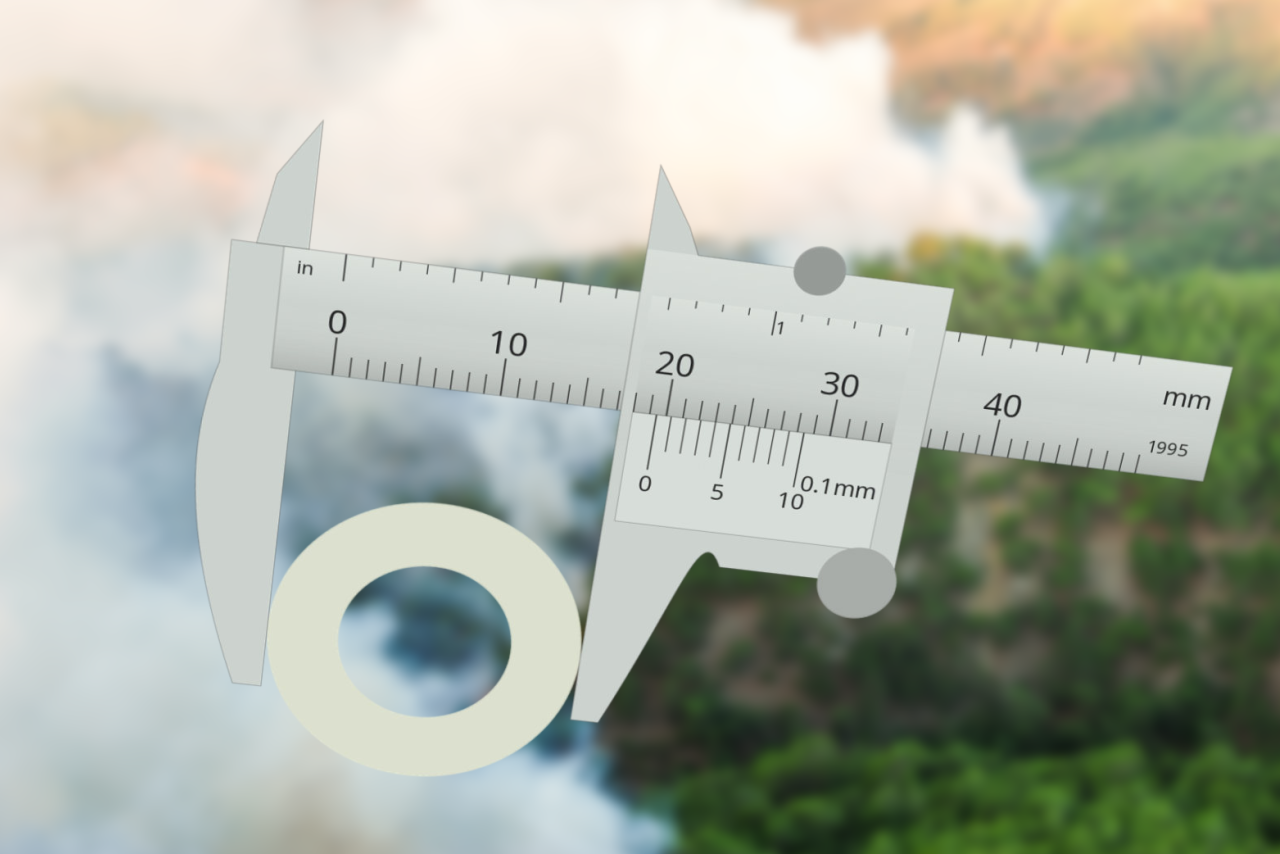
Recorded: **19.4** mm
